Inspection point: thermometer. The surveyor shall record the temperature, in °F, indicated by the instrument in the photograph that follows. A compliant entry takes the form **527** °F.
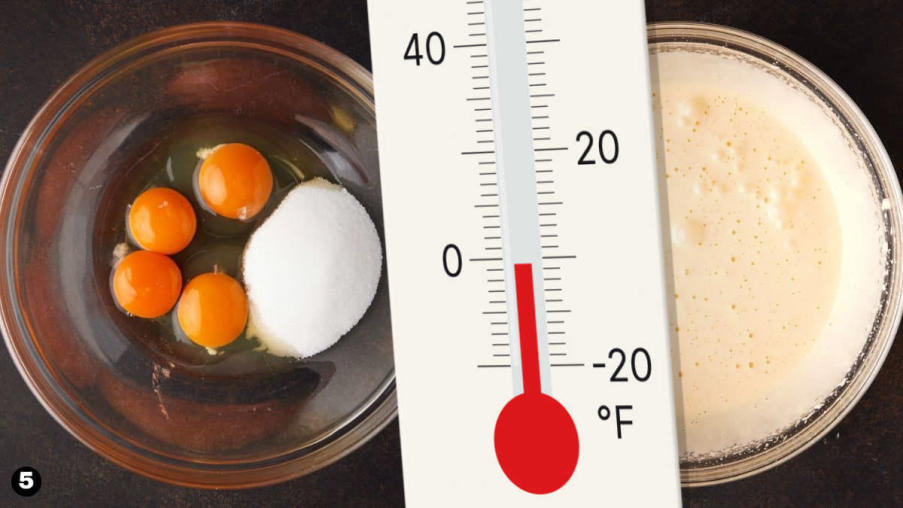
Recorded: **-1** °F
